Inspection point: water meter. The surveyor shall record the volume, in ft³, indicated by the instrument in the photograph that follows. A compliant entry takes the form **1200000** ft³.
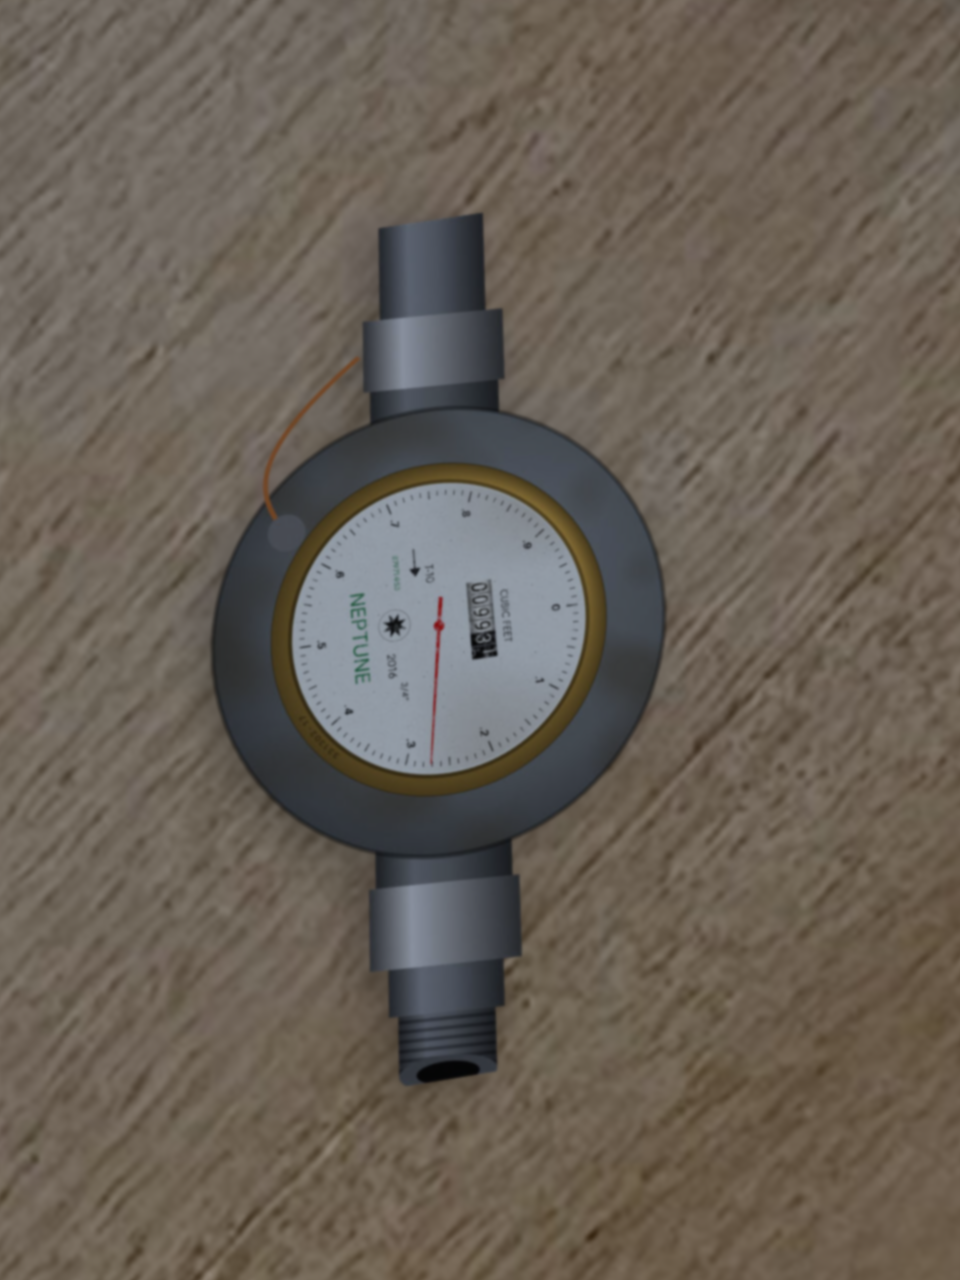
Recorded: **9931.27** ft³
